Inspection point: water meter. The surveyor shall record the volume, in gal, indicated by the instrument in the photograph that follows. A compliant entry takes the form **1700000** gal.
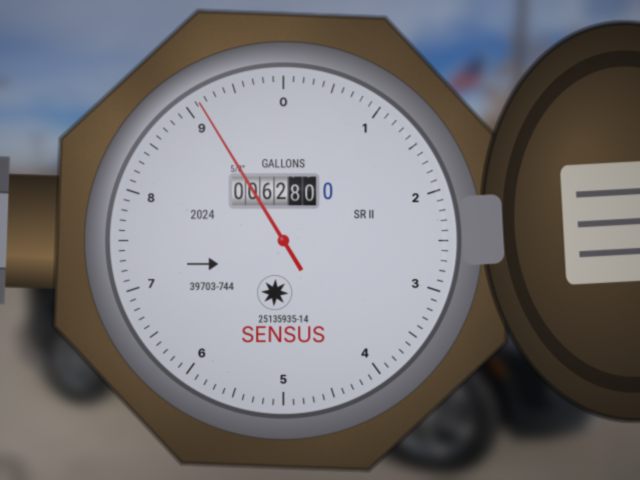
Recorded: **62799.1** gal
